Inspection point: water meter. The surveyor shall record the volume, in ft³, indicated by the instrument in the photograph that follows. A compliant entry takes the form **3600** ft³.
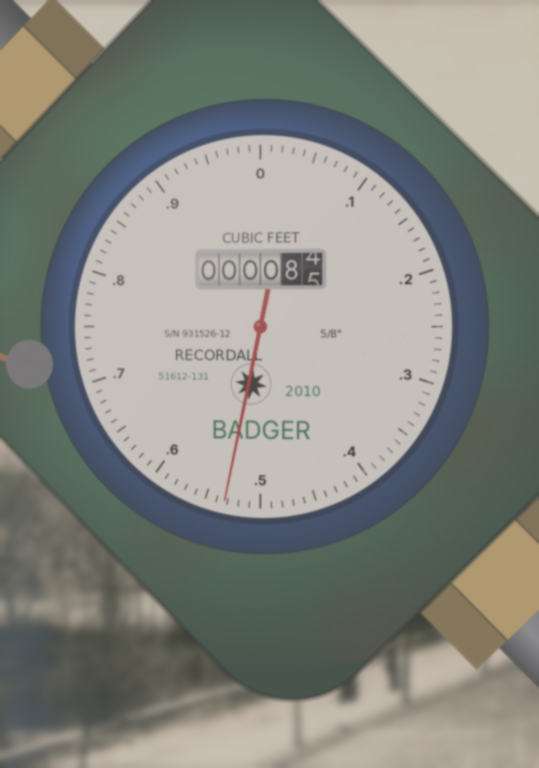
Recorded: **84.53** ft³
